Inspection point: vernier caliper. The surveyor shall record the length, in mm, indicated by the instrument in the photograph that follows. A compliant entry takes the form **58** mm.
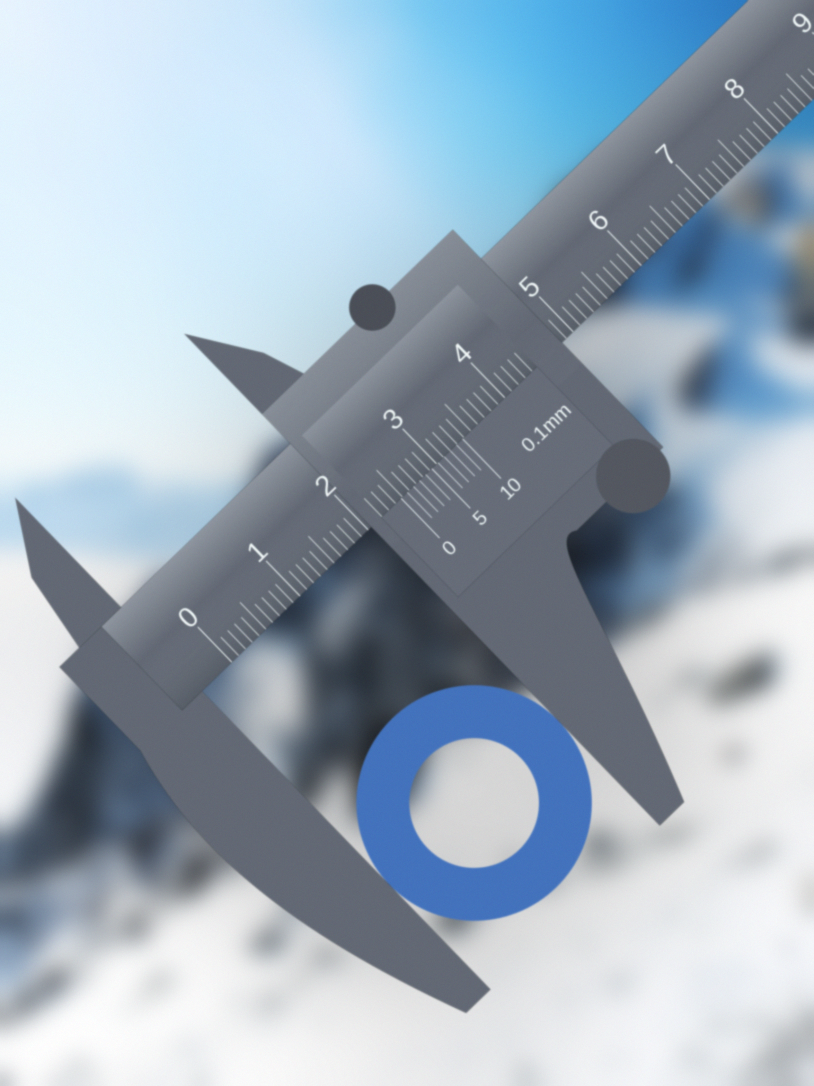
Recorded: **24.8** mm
